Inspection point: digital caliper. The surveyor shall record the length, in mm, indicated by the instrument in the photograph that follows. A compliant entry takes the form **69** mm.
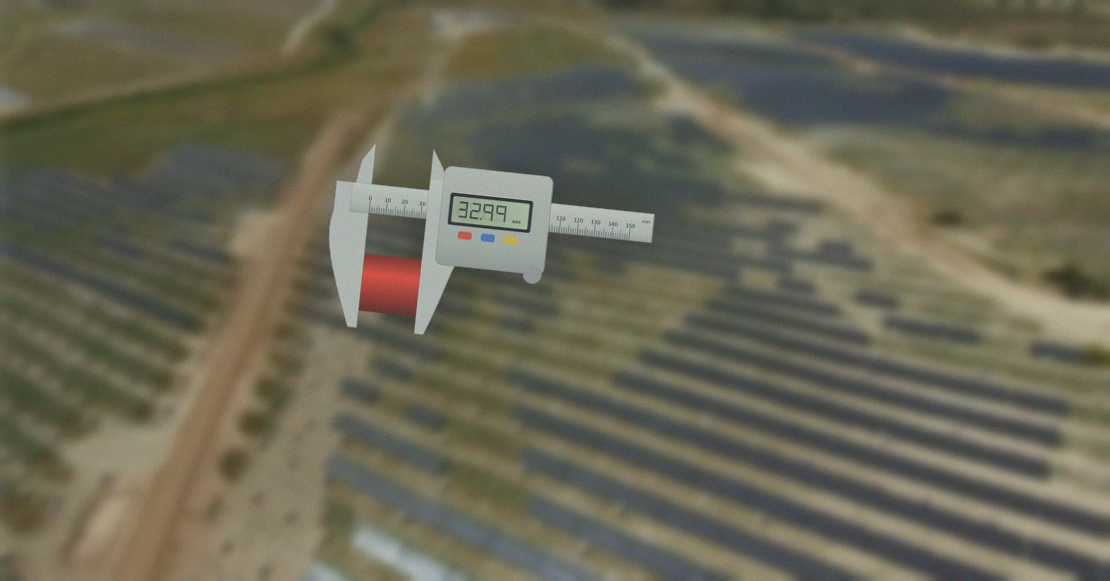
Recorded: **32.99** mm
